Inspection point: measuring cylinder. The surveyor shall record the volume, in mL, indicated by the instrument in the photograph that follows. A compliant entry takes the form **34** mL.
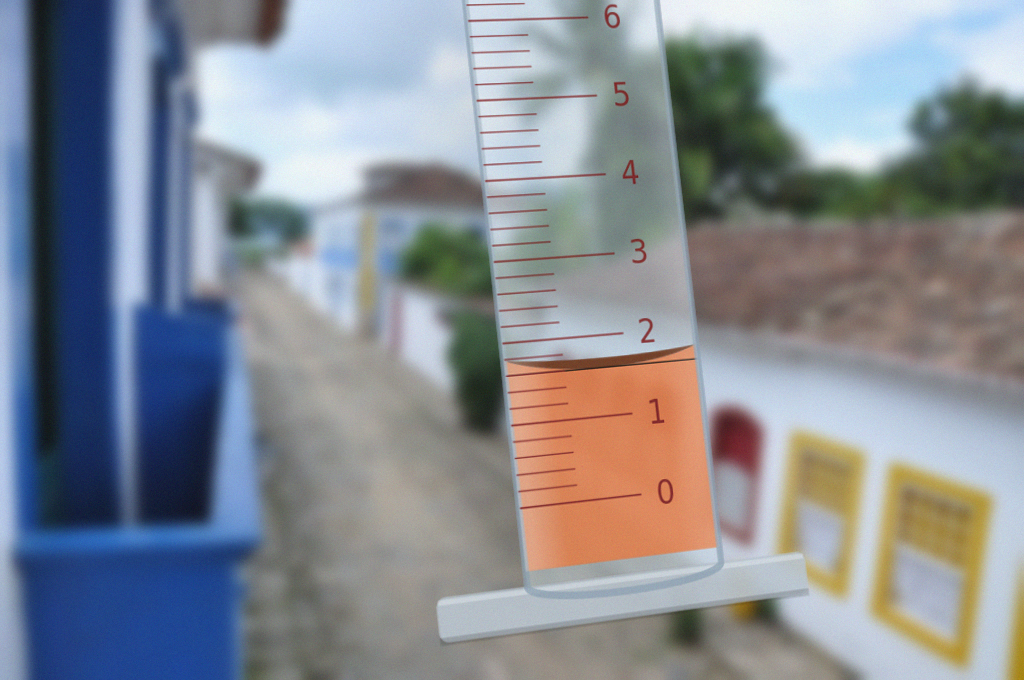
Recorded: **1.6** mL
